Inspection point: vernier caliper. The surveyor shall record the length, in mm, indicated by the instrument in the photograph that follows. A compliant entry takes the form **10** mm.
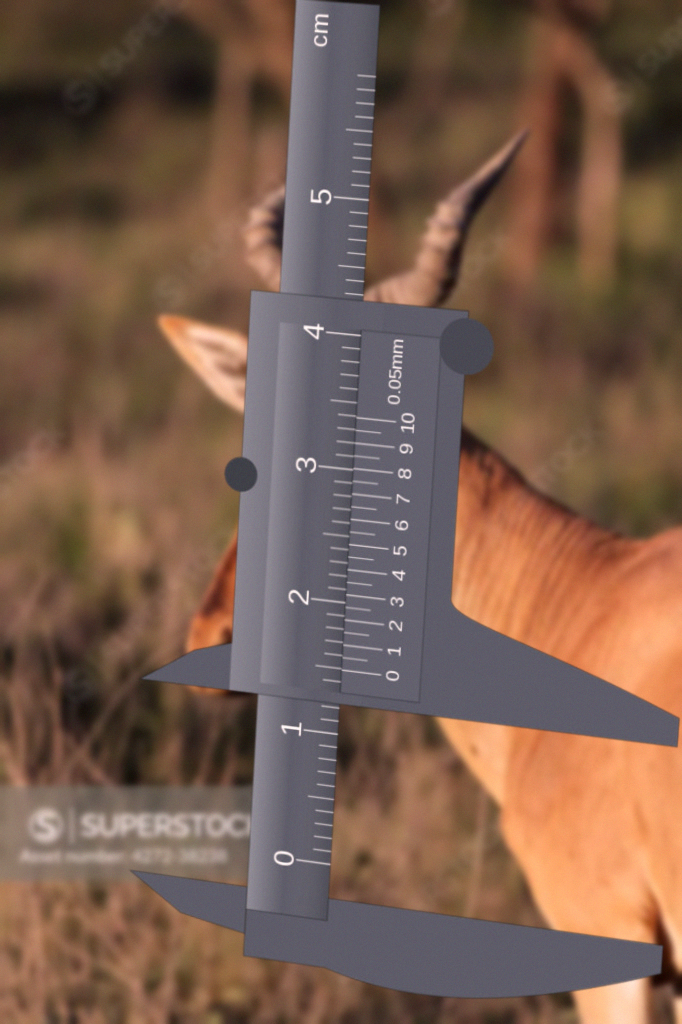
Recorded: **14.9** mm
